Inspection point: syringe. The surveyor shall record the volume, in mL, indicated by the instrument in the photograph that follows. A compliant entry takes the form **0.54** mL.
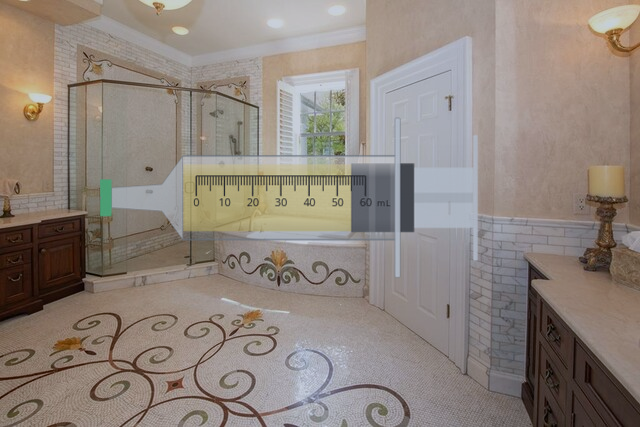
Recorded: **55** mL
